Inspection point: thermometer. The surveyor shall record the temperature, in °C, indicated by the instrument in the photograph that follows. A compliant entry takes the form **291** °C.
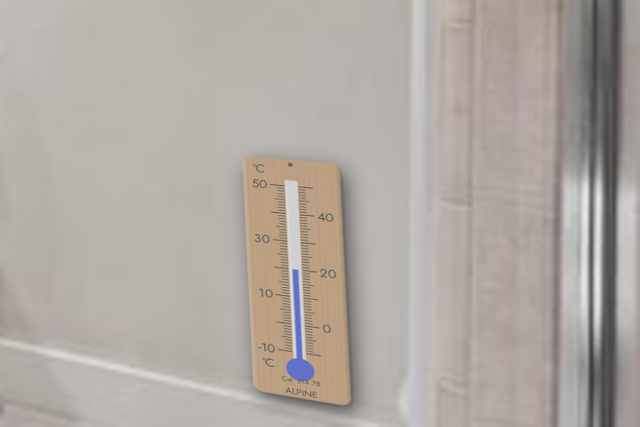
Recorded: **20** °C
